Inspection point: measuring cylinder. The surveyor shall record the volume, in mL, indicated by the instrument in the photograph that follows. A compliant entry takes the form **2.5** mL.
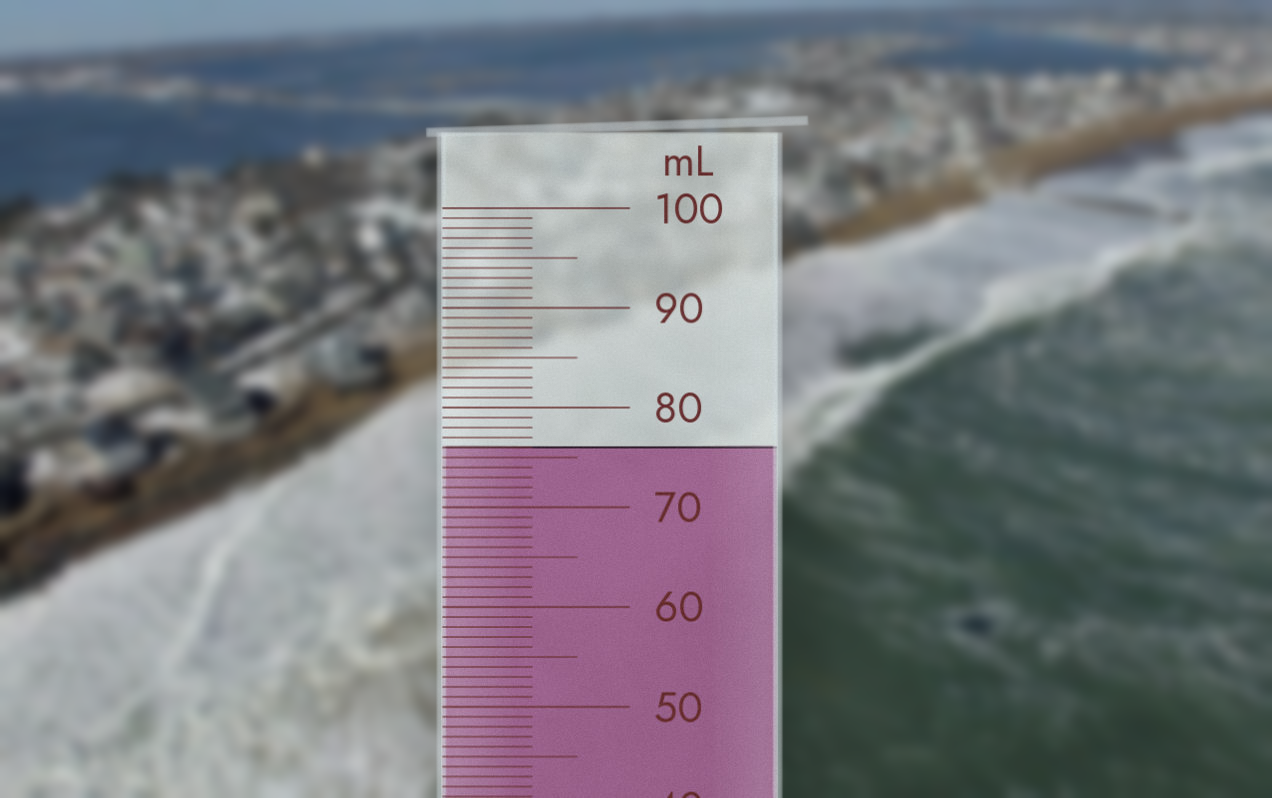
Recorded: **76** mL
